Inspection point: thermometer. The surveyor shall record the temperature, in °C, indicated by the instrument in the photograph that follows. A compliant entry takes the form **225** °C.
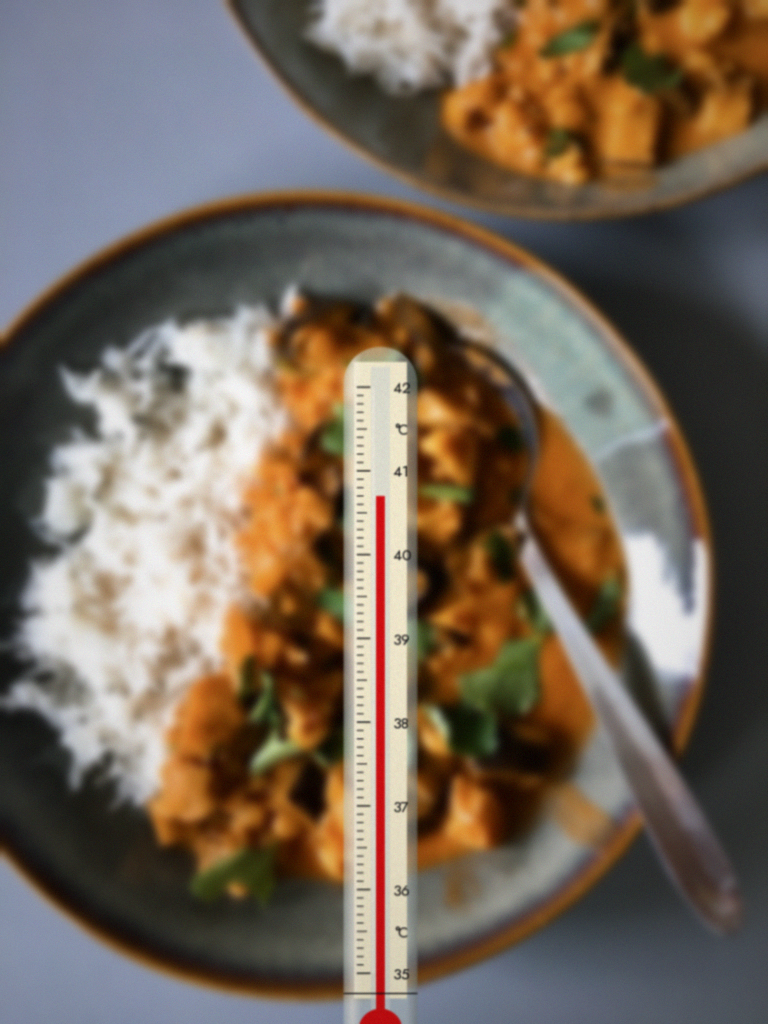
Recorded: **40.7** °C
